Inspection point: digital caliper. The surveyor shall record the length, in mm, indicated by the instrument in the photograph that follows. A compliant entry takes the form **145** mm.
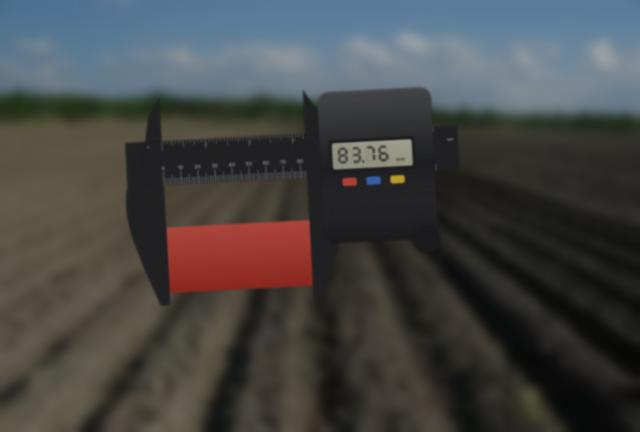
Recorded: **83.76** mm
